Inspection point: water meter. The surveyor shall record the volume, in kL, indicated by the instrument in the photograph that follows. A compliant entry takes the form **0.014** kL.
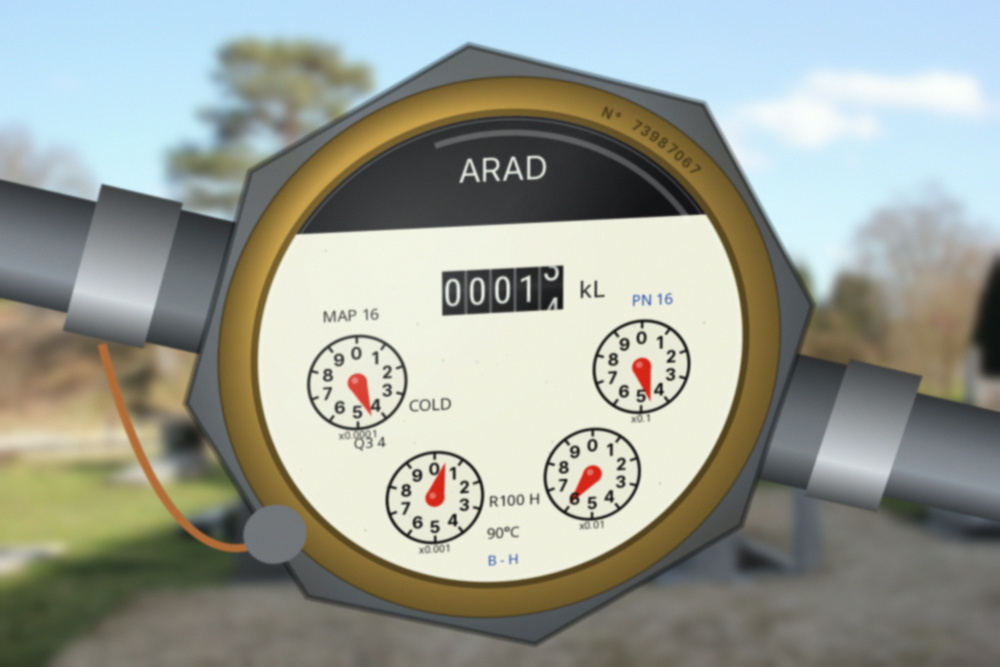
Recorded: **13.4604** kL
